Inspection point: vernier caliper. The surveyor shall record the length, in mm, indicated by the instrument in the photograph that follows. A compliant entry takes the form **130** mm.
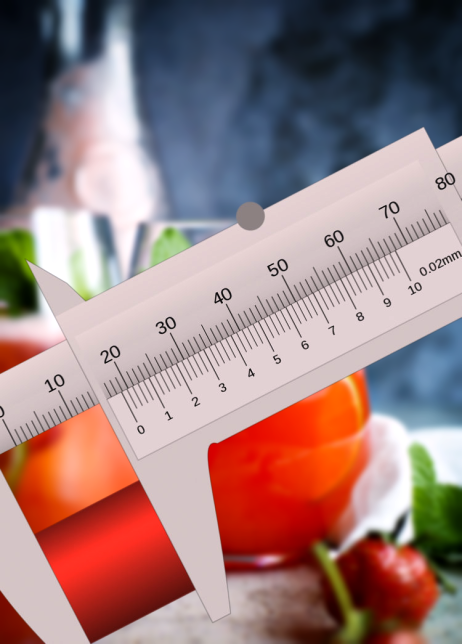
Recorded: **18.8** mm
